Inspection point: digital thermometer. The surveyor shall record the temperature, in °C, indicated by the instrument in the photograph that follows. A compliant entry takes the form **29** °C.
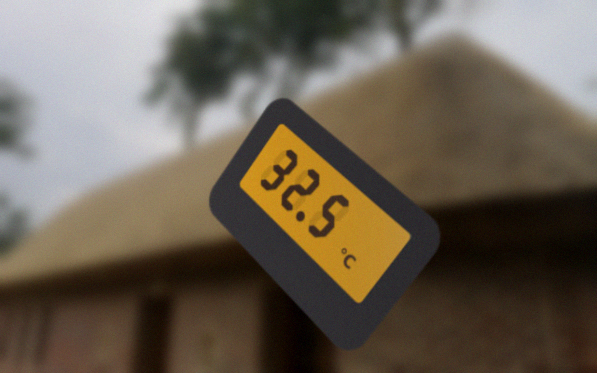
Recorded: **32.5** °C
